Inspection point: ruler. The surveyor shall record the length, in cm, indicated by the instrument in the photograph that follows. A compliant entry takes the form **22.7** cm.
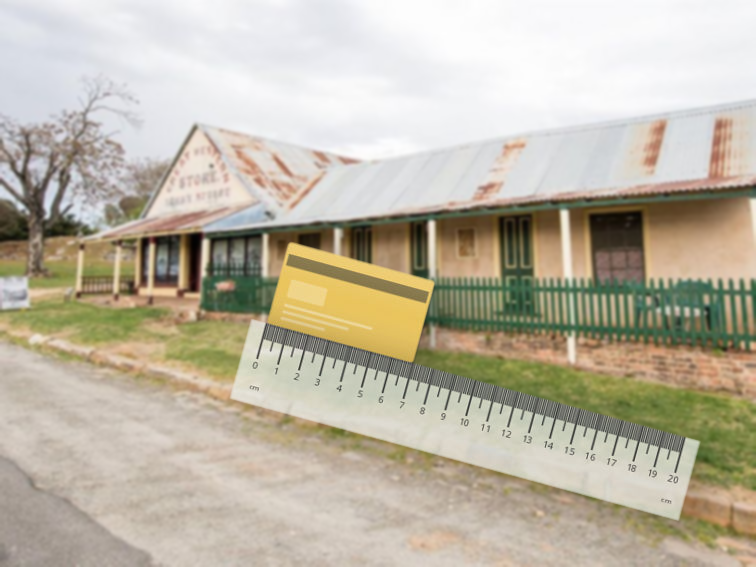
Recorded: **7** cm
